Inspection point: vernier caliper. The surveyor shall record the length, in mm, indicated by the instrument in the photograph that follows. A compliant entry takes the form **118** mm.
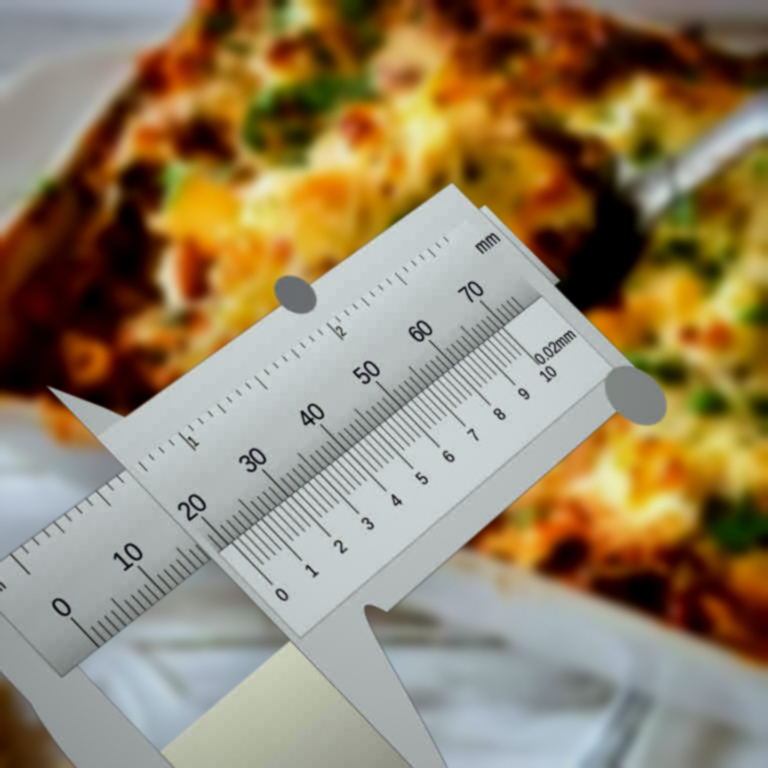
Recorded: **20.5** mm
